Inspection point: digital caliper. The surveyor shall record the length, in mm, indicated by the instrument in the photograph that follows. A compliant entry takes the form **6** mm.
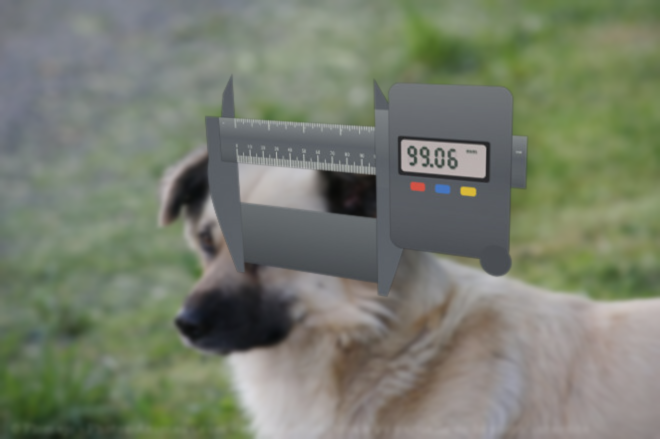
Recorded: **99.06** mm
